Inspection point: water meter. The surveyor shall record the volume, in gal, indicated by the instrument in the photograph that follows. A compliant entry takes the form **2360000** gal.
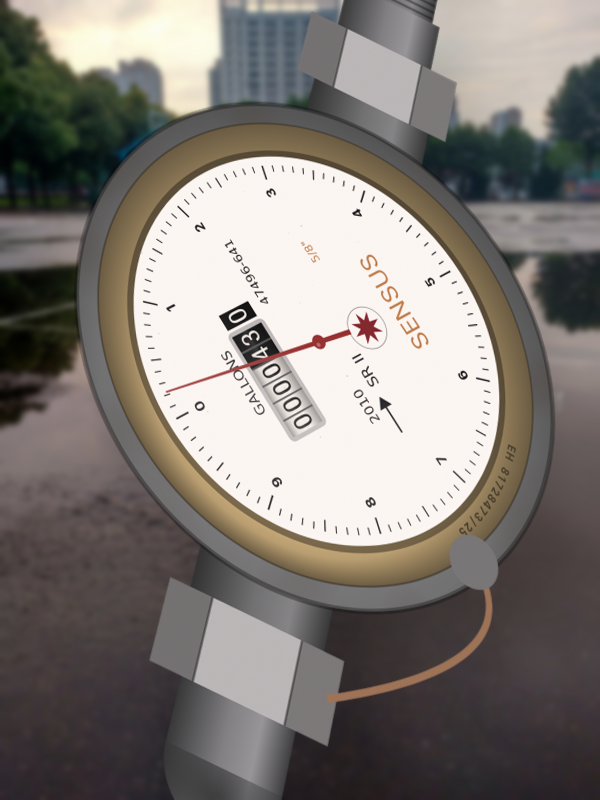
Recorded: **430.2** gal
